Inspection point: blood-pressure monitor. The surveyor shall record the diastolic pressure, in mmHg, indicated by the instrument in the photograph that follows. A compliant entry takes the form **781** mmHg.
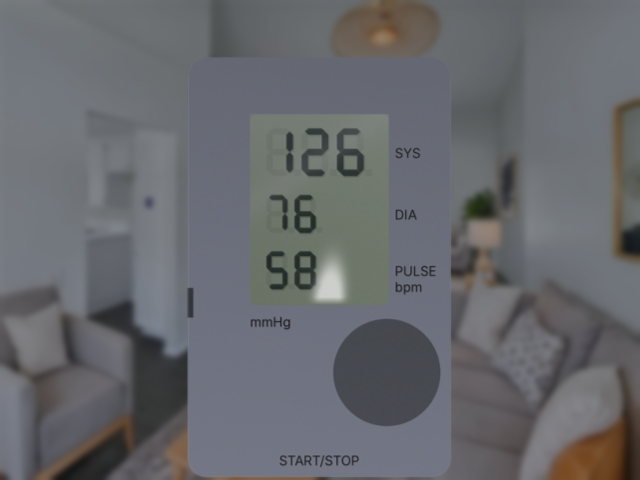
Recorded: **76** mmHg
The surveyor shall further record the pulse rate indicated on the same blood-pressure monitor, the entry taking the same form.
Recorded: **58** bpm
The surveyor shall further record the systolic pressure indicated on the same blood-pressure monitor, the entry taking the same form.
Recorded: **126** mmHg
